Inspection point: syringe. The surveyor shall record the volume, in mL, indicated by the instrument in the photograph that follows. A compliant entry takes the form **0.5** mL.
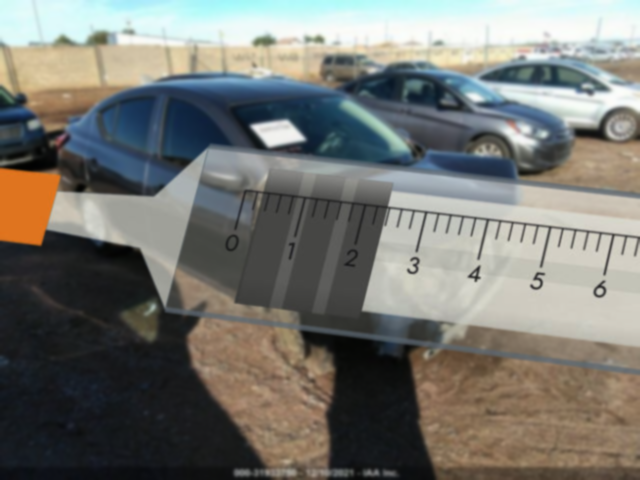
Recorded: **0.3** mL
